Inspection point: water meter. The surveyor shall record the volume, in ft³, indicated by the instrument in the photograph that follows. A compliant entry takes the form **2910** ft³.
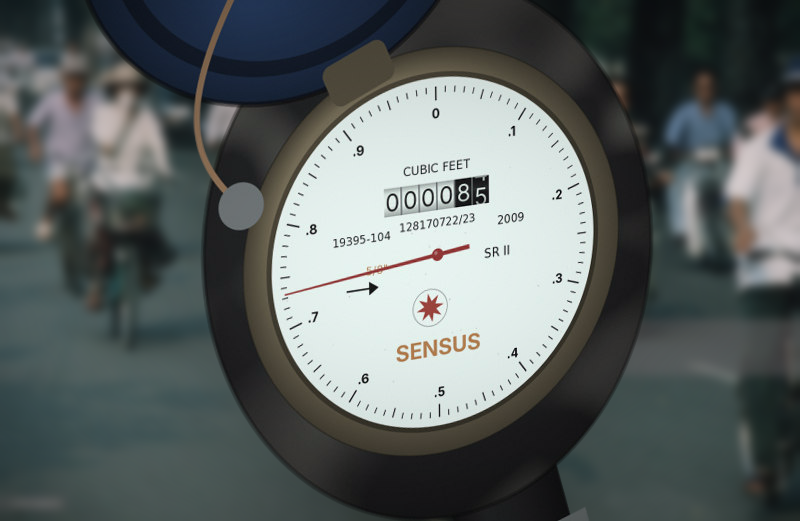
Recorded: **84.73** ft³
